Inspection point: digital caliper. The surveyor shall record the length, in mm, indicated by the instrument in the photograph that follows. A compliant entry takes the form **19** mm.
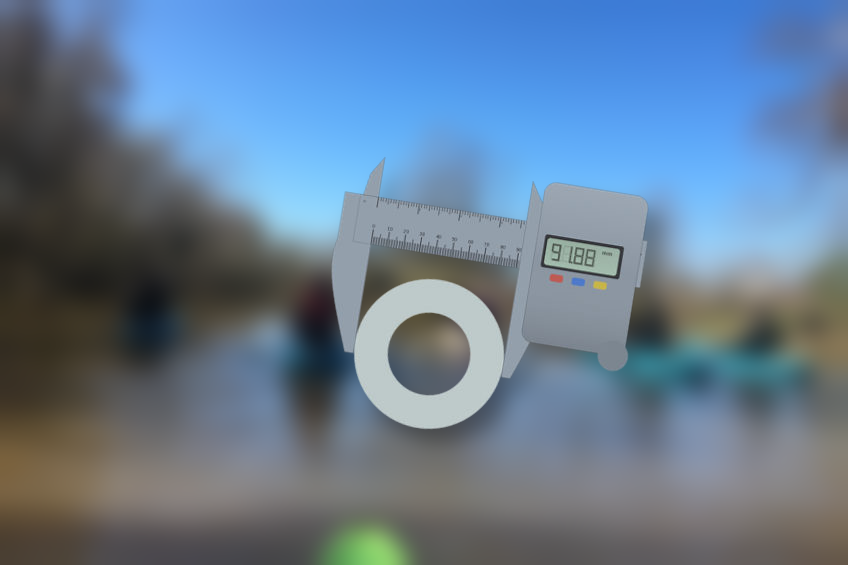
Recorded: **91.88** mm
